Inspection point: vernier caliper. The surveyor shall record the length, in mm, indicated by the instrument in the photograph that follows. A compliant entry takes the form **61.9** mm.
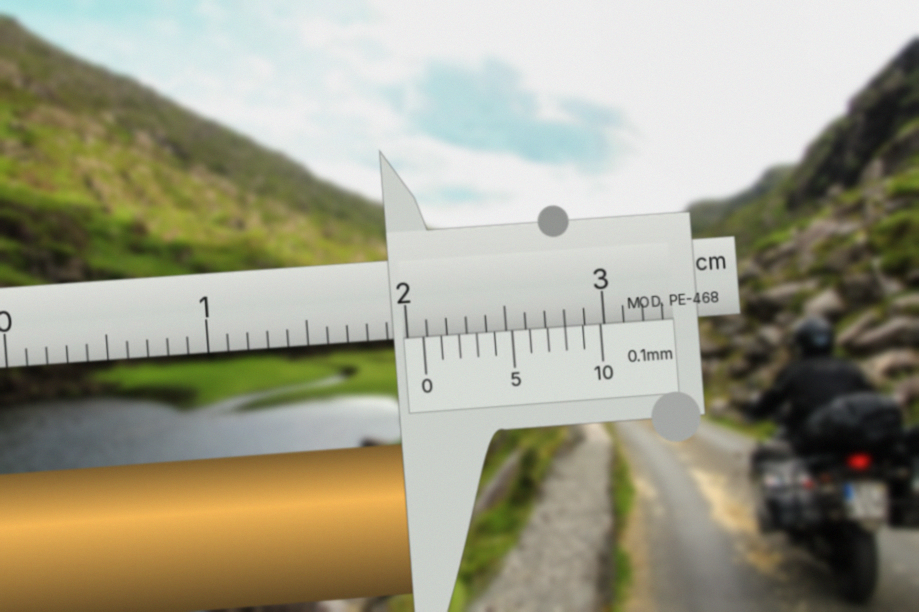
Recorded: **20.8** mm
